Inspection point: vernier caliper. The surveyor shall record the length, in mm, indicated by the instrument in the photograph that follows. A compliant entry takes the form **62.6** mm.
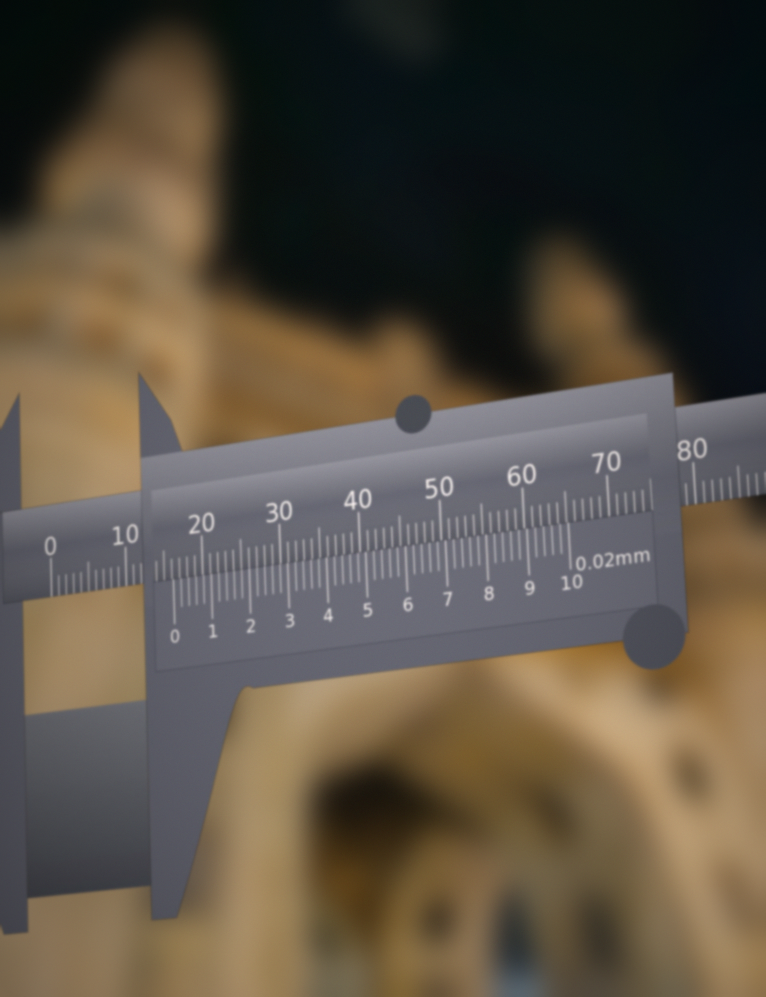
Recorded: **16.2** mm
